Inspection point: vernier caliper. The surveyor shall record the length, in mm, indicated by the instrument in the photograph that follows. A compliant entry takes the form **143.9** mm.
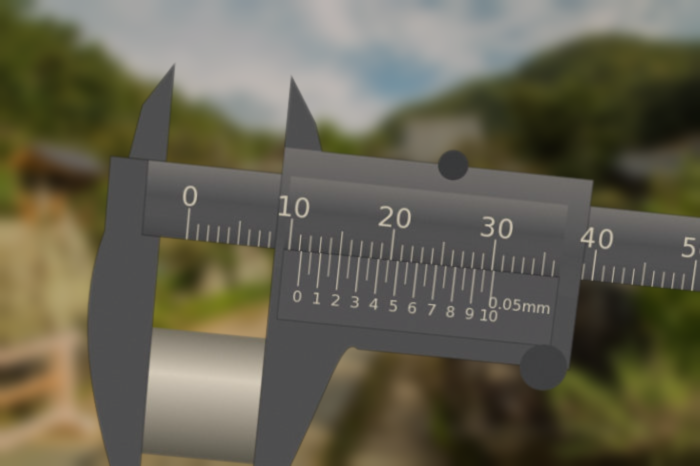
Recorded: **11.2** mm
